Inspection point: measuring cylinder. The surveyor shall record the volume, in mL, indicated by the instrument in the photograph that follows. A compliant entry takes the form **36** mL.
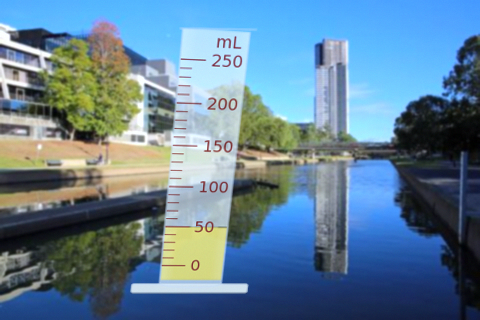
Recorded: **50** mL
